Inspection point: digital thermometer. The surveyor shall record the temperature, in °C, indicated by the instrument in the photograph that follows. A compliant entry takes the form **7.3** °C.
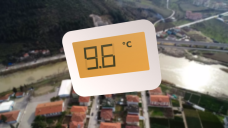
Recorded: **9.6** °C
